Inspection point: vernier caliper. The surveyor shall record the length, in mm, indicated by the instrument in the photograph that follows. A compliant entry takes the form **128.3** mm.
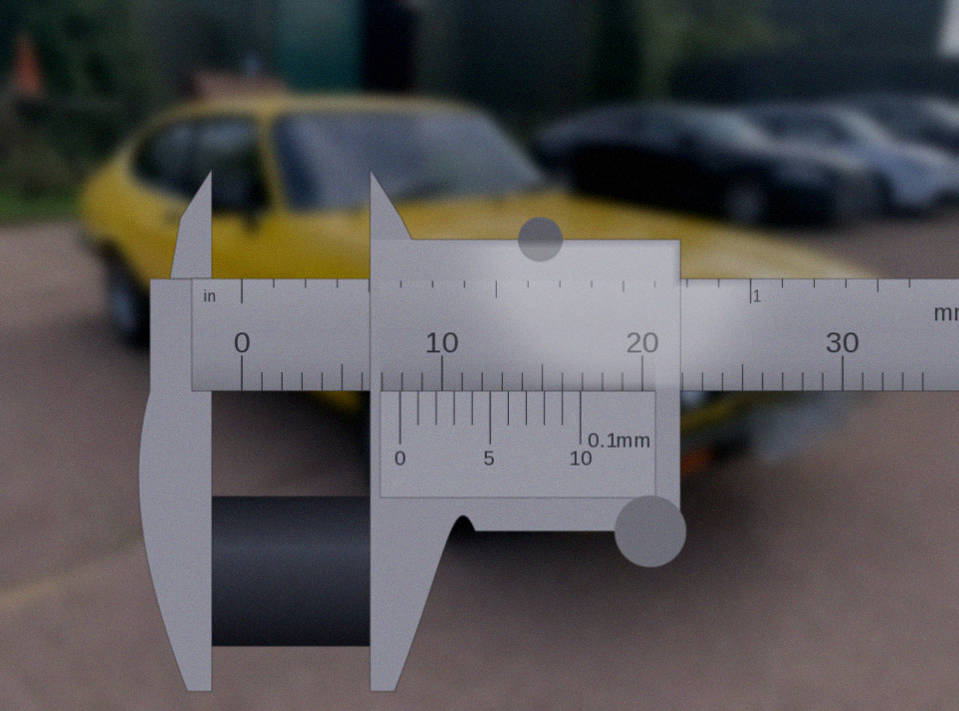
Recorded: **7.9** mm
